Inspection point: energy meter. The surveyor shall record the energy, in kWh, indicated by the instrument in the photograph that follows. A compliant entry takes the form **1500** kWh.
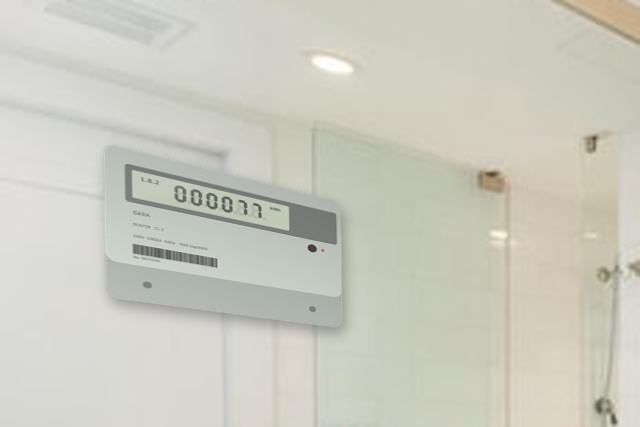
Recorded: **77** kWh
